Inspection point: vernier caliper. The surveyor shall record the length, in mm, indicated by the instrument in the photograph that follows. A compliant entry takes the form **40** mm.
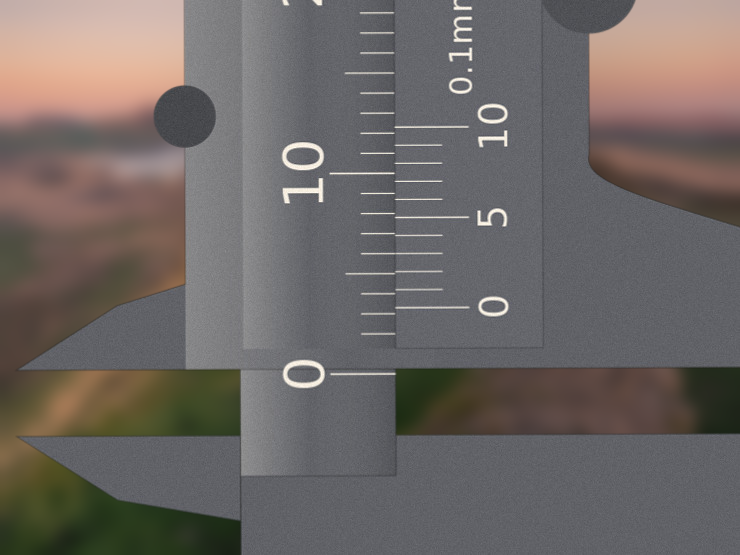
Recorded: **3.3** mm
